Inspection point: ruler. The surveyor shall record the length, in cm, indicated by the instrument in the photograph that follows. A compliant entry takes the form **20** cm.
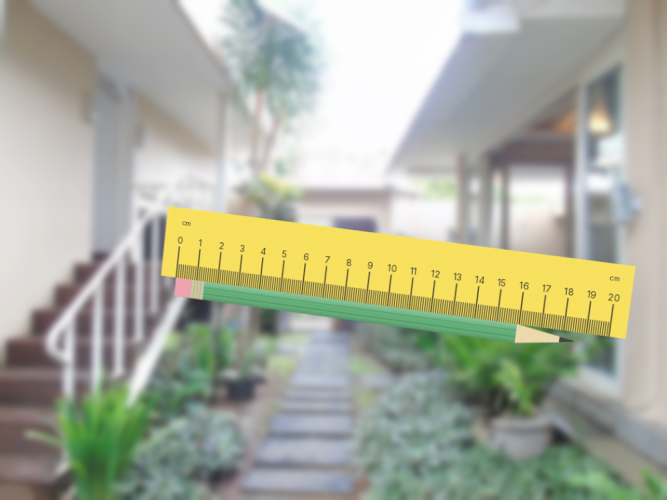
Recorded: **18.5** cm
